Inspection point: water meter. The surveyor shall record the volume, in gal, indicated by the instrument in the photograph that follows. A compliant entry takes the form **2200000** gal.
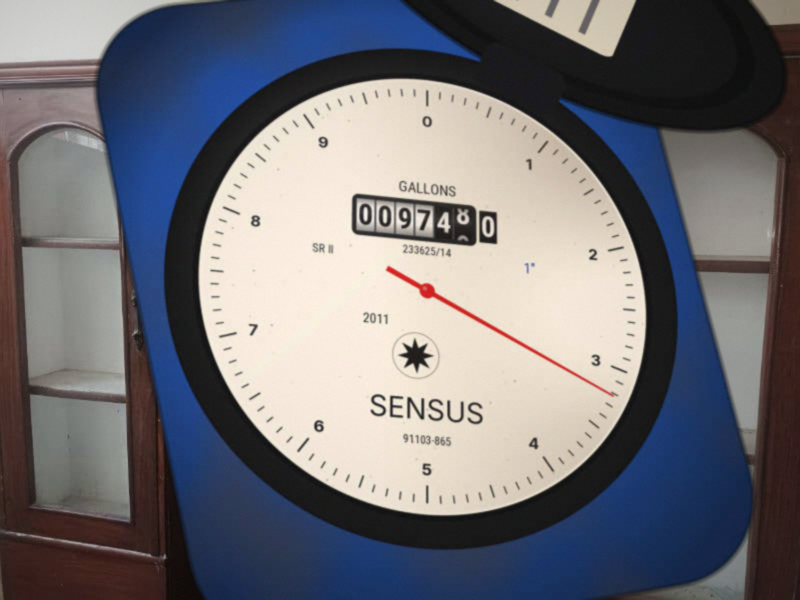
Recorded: **97483.2** gal
